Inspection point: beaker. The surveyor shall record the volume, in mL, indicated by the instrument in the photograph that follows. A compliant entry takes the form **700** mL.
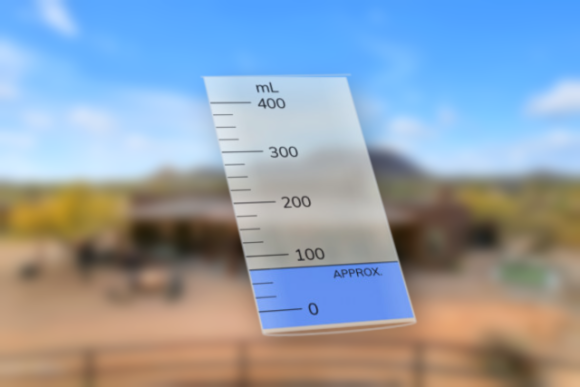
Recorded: **75** mL
